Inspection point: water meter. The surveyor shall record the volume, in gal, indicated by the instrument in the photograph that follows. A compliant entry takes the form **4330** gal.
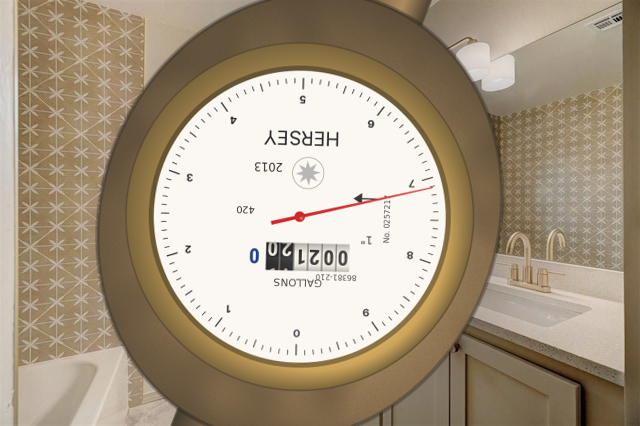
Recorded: **21197.1** gal
